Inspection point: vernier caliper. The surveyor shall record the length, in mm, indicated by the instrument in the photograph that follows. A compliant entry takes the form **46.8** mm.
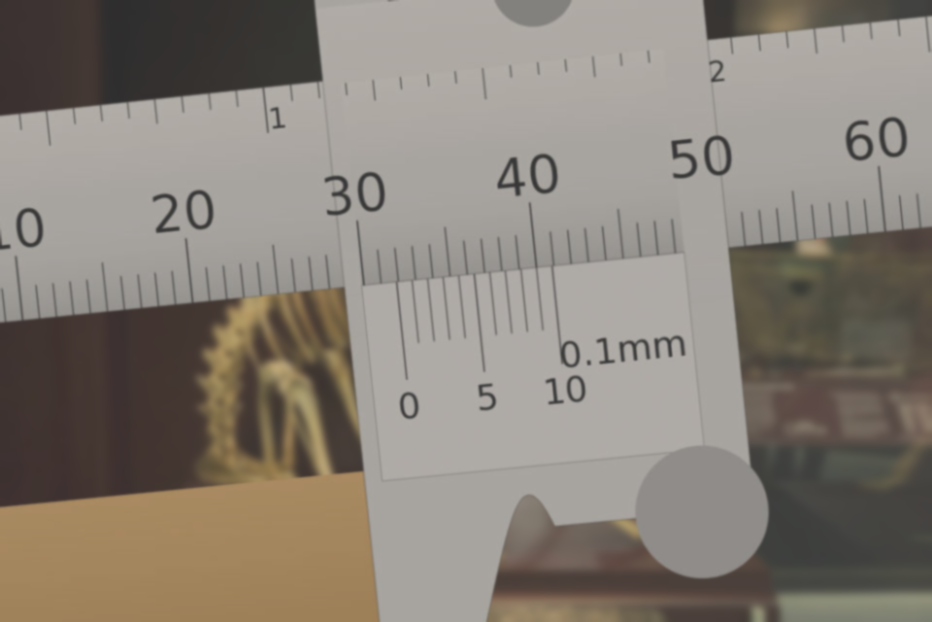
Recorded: **31.9** mm
